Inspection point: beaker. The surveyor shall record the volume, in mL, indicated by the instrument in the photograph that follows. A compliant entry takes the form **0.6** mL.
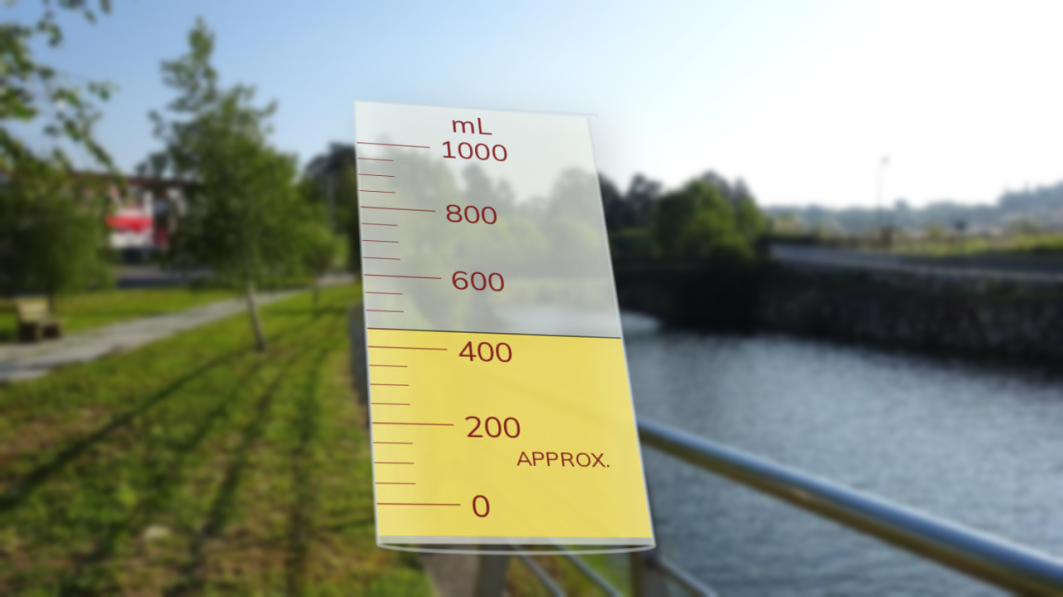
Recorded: **450** mL
